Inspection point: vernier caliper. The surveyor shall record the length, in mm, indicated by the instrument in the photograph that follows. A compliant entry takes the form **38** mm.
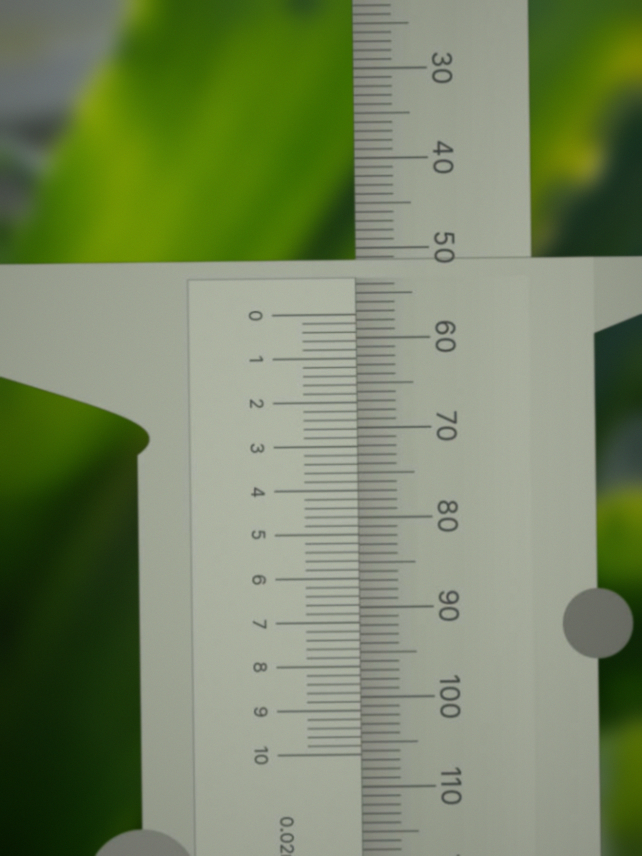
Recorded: **57.4** mm
